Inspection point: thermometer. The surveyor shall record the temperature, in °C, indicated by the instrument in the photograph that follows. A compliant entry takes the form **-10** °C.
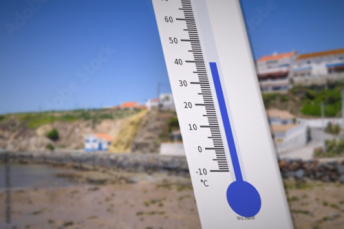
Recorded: **40** °C
